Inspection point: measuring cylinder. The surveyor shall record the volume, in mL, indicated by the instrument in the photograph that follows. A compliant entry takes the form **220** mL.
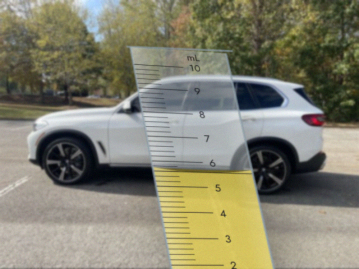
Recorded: **5.6** mL
